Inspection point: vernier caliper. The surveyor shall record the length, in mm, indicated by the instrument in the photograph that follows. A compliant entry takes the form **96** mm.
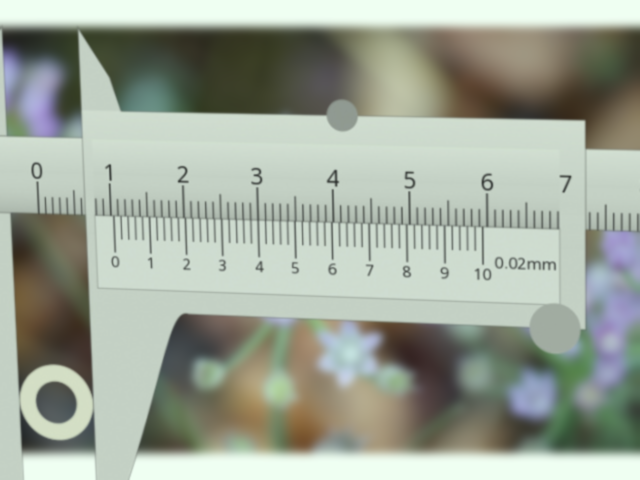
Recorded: **10.4** mm
